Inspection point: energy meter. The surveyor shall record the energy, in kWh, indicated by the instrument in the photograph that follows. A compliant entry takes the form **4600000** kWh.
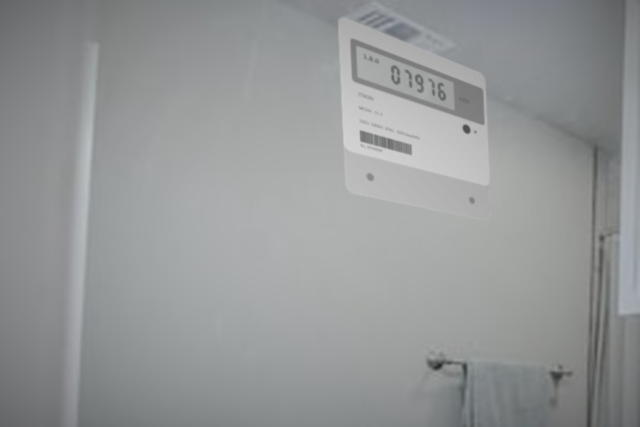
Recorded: **7976** kWh
